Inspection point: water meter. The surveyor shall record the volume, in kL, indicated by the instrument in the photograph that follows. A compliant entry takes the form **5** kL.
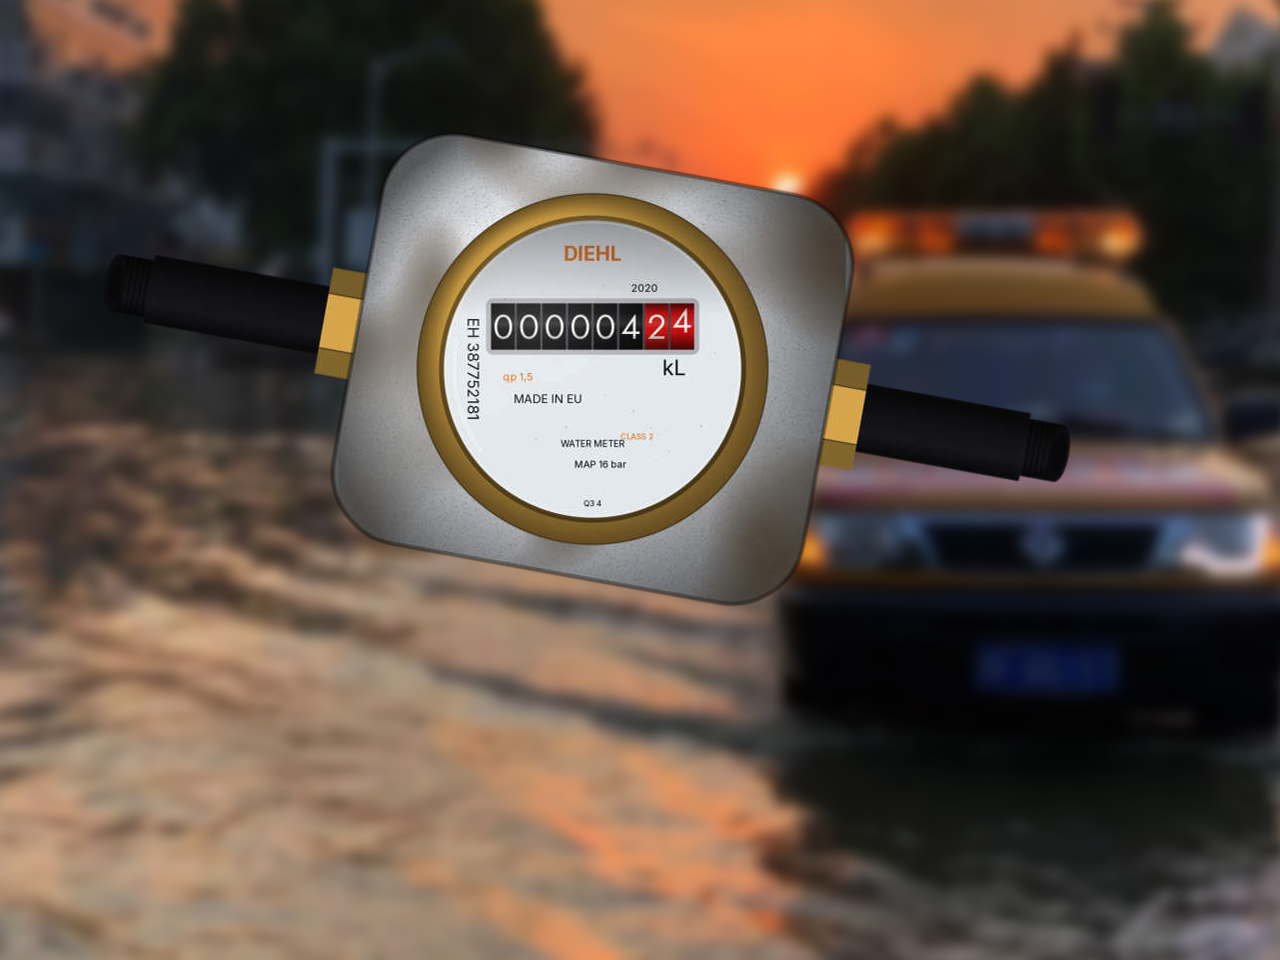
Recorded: **4.24** kL
